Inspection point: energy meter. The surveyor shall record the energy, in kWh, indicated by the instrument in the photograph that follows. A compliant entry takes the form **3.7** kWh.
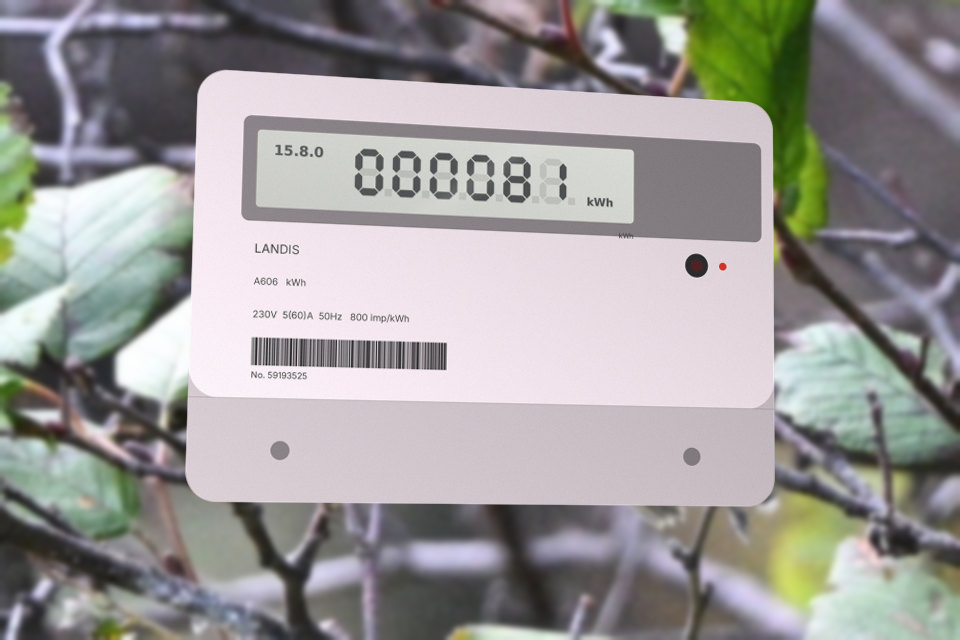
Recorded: **81** kWh
